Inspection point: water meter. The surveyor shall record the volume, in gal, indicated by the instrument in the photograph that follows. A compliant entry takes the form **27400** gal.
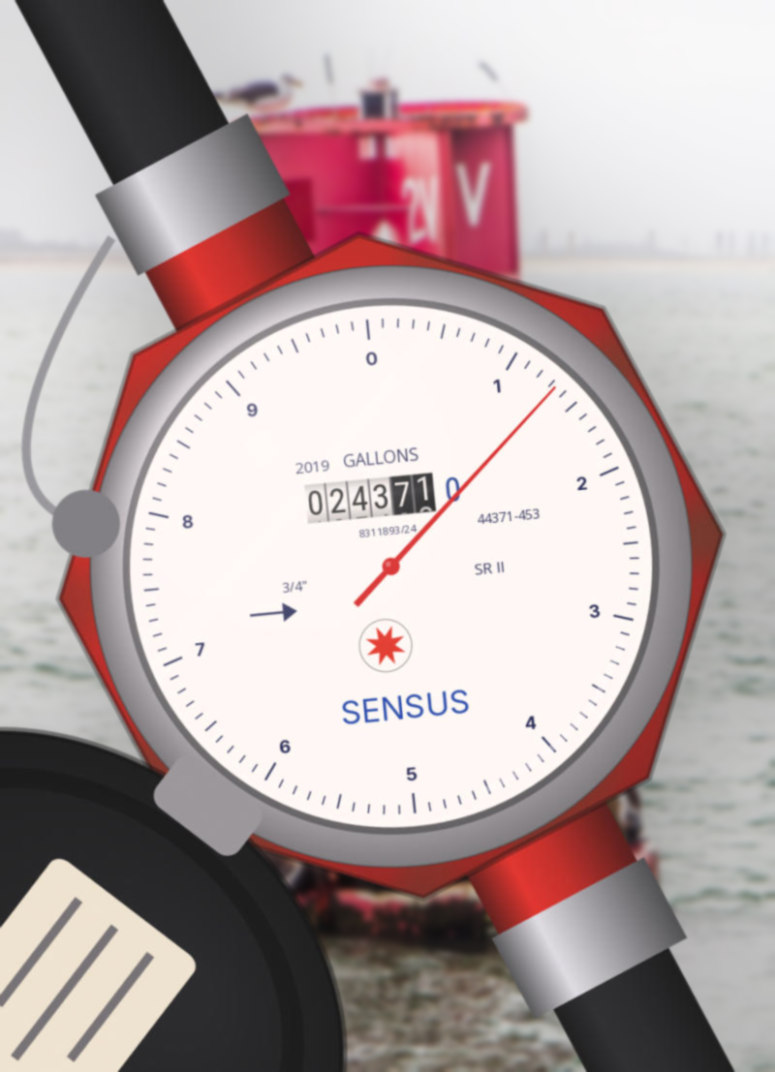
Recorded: **243711.3** gal
